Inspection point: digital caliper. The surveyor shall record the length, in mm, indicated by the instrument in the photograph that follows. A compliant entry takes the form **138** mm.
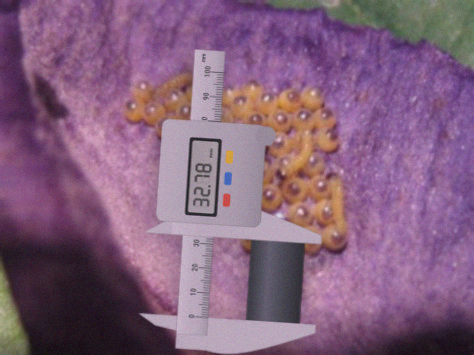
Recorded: **32.78** mm
